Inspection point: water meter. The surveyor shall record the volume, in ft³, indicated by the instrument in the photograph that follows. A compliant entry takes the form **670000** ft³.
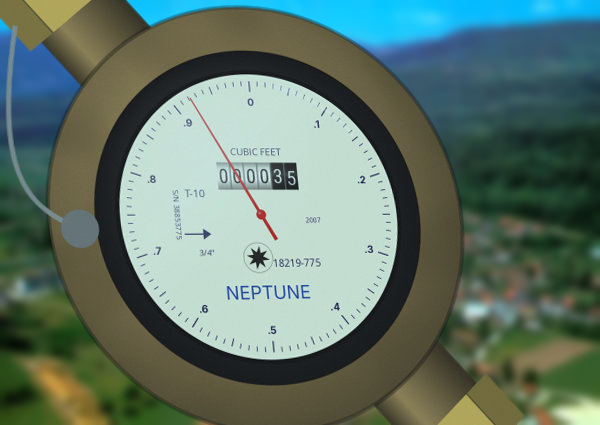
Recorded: **34.92** ft³
